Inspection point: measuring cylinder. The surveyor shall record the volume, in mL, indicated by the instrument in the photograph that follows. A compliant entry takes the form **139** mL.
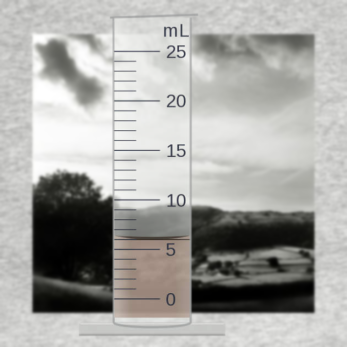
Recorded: **6** mL
